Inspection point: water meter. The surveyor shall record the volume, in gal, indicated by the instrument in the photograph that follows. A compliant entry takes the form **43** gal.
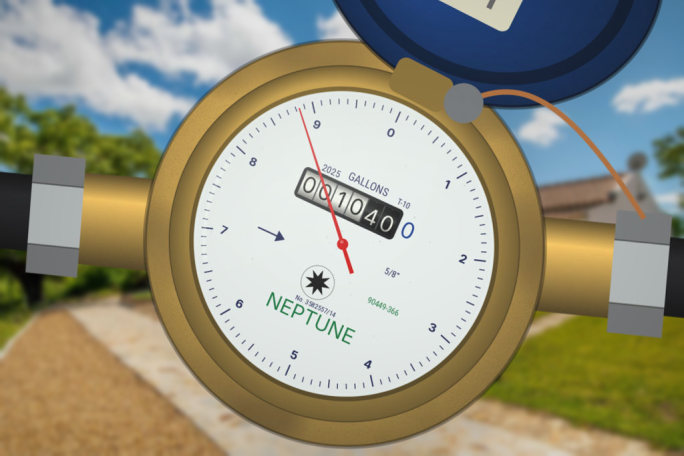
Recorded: **10398.8** gal
